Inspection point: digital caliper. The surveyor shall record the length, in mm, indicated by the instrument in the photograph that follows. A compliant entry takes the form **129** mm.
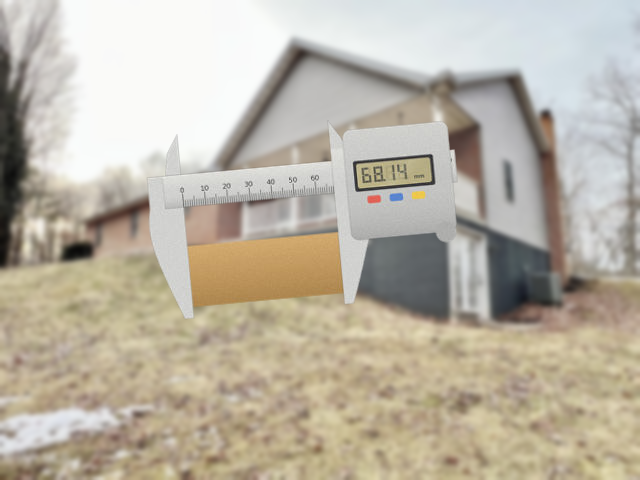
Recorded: **68.14** mm
